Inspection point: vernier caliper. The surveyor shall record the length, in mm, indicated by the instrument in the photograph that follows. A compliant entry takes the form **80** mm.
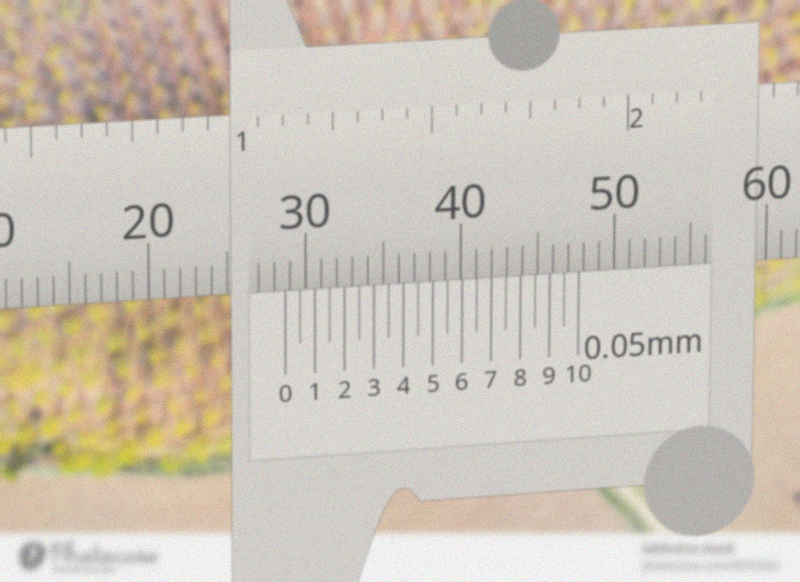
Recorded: **28.7** mm
